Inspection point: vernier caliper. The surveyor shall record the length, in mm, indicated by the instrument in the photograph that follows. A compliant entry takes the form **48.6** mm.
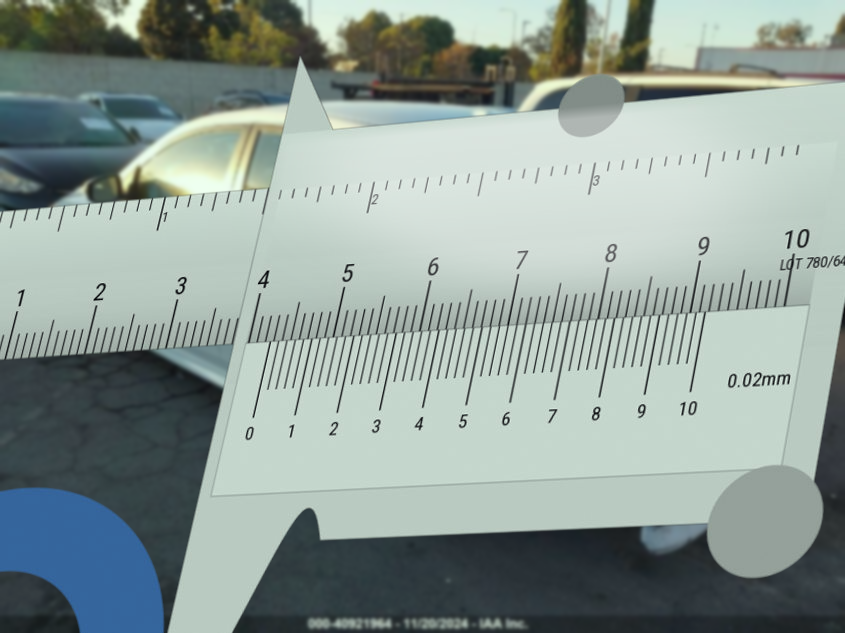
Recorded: **42.6** mm
